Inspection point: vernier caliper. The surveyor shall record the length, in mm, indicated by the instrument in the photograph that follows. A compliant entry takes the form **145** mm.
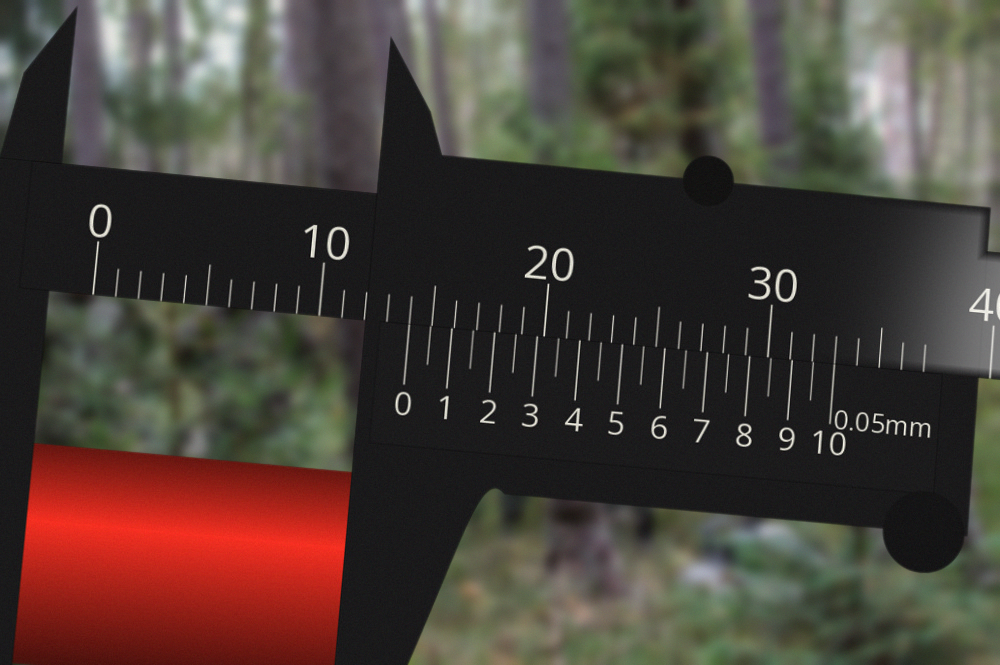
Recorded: **14.00** mm
